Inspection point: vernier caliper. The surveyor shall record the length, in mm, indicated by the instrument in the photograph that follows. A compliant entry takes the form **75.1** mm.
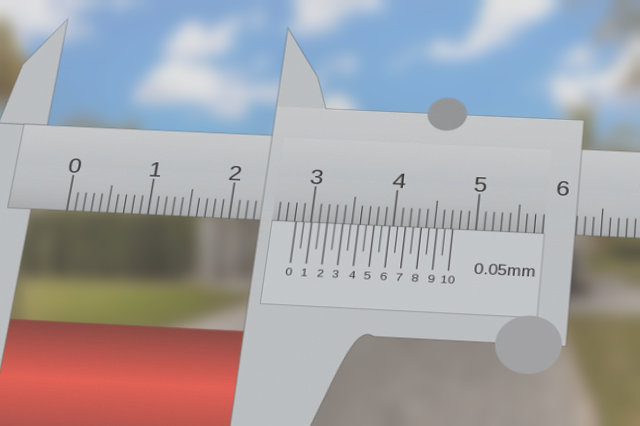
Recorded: **28.2** mm
